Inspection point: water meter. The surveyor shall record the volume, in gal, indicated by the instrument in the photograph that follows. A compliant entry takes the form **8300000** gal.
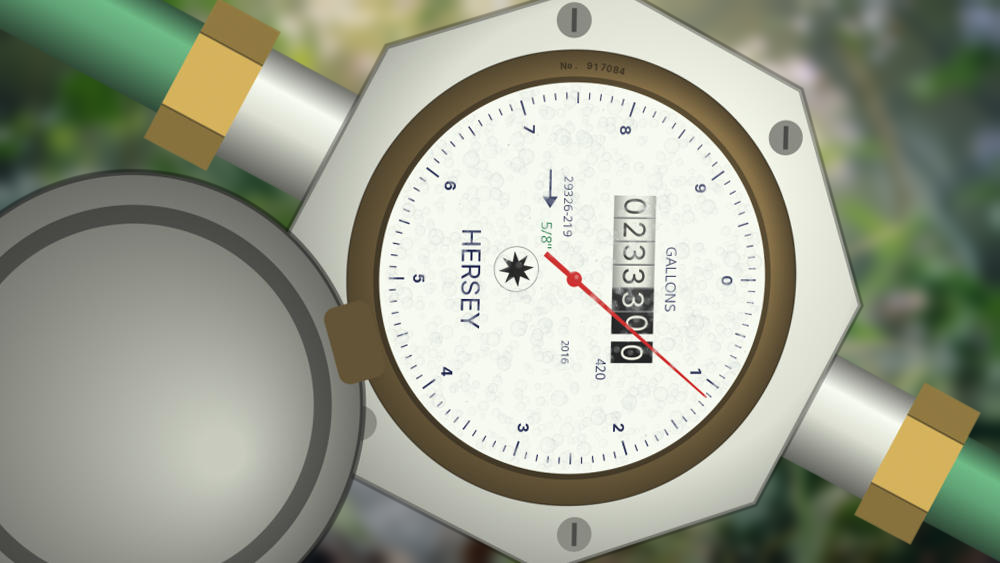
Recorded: **233301.1** gal
